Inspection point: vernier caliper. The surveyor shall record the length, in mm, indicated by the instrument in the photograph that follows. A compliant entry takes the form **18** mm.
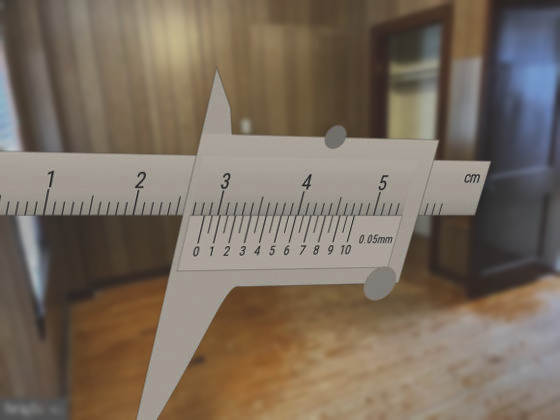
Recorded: **28.4** mm
